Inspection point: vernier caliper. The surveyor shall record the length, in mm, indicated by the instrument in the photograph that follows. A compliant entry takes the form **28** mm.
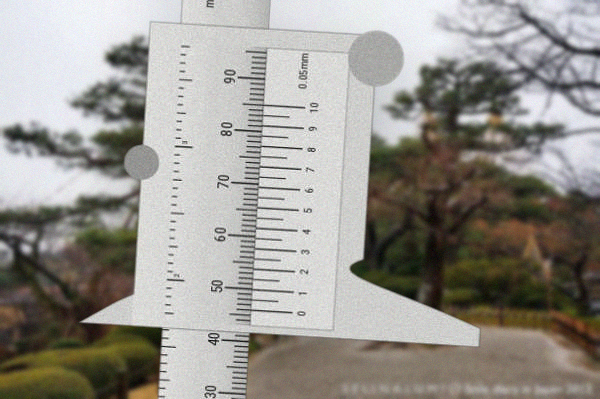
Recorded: **46.0** mm
